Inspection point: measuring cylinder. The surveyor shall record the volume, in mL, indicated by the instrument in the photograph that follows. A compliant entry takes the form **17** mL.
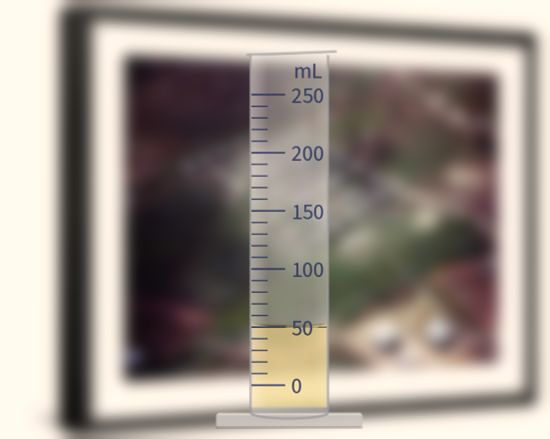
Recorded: **50** mL
